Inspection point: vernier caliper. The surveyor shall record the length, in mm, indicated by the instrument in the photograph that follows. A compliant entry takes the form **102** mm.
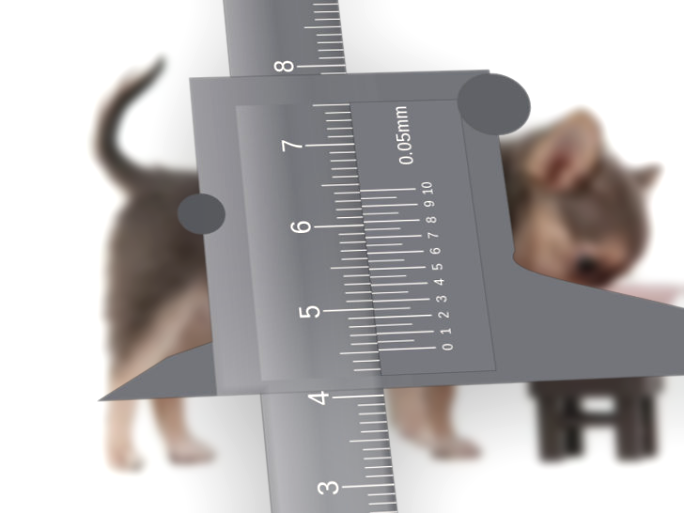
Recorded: **45.2** mm
